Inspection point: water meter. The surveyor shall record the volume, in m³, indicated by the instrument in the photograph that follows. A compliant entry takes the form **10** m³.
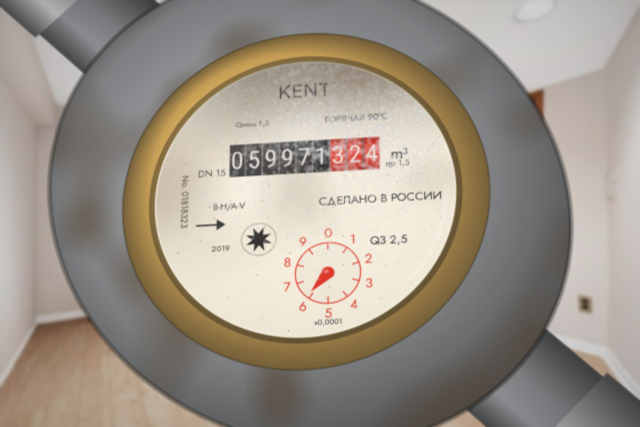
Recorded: **59971.3246** m³
